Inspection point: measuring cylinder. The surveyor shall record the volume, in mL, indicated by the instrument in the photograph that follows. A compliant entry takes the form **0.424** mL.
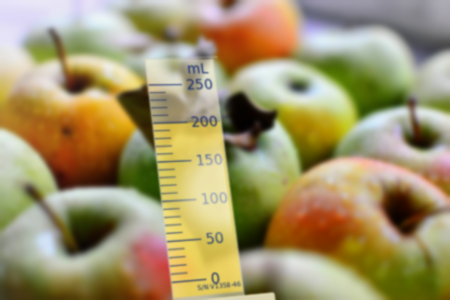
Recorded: **200** mL
